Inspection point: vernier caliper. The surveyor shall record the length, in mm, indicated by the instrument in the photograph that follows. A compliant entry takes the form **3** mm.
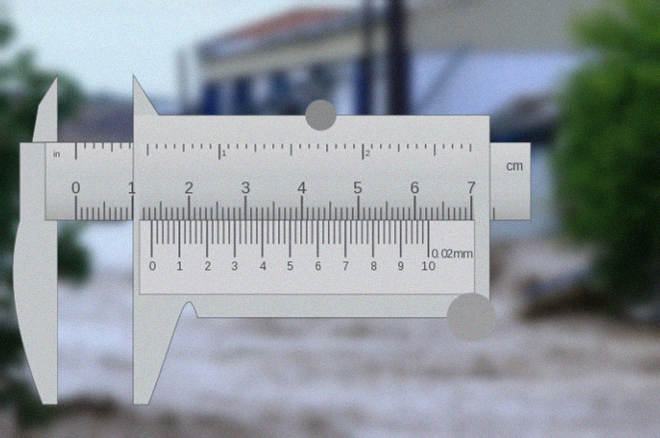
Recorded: **13.4** mm
